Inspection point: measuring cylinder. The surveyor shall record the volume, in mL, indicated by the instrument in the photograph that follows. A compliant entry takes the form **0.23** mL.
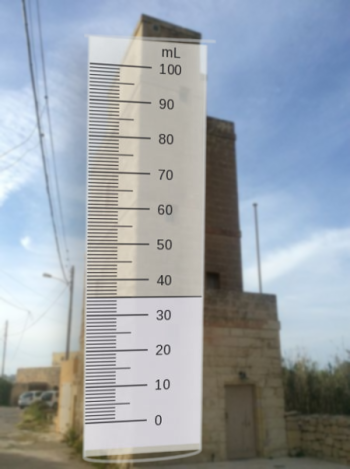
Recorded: **35** mL
